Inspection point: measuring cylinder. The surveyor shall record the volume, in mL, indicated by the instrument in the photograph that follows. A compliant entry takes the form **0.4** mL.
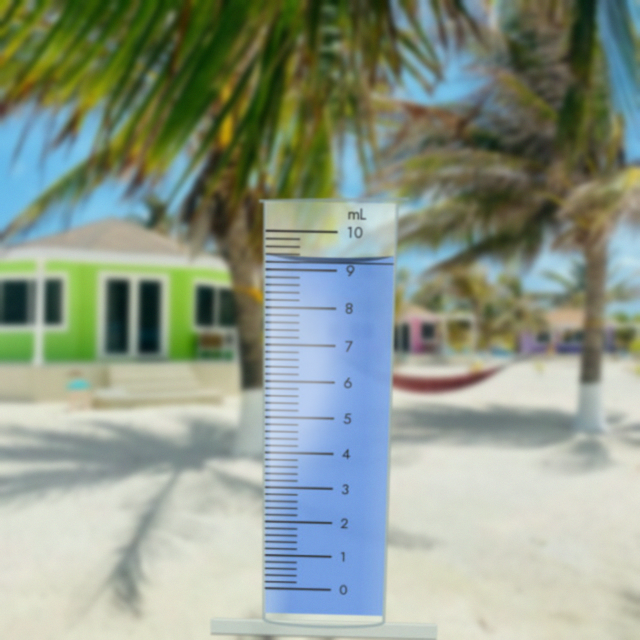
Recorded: **9.2** mL
